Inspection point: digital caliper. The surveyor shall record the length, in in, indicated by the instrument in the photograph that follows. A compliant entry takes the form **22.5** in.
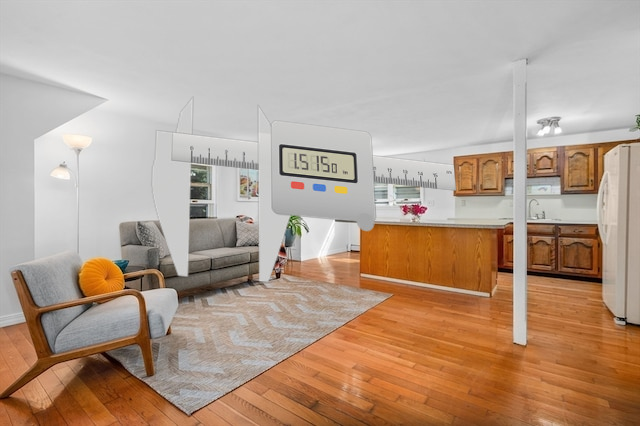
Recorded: **1.5150** in
